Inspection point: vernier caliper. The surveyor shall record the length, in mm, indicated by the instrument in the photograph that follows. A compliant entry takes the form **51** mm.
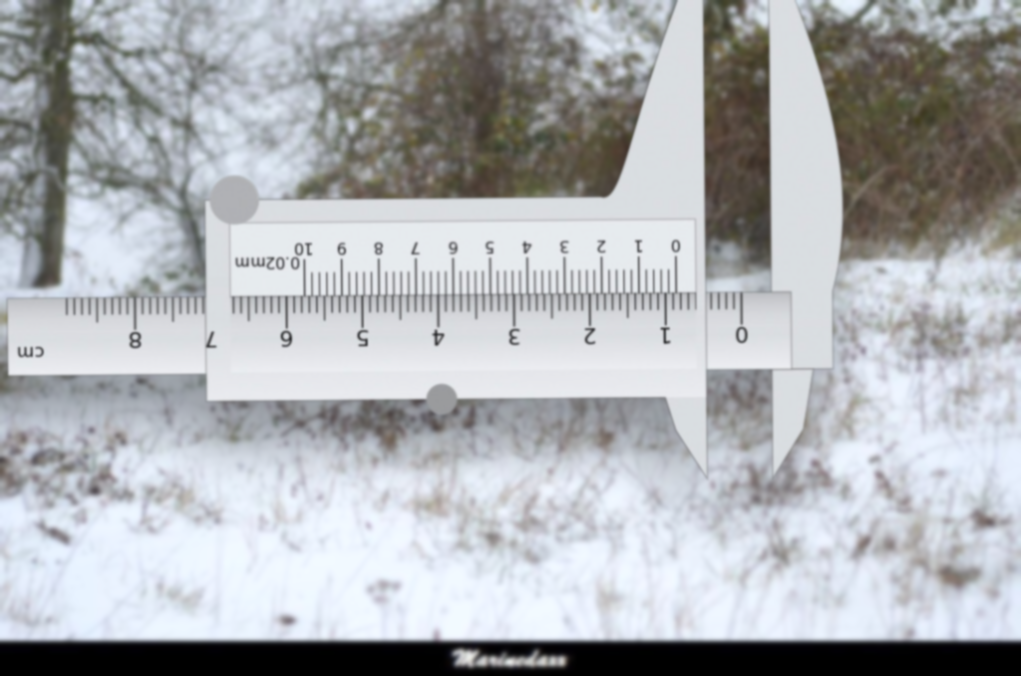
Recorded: **8.6** mm
